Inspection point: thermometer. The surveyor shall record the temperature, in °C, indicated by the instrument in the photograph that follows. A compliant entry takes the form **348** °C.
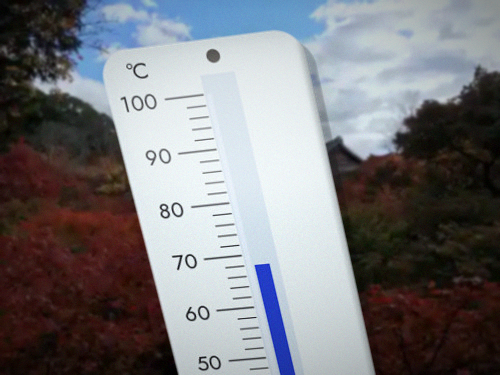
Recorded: **68** °C
